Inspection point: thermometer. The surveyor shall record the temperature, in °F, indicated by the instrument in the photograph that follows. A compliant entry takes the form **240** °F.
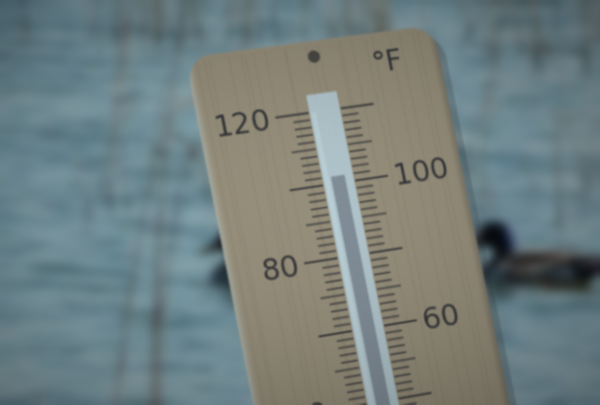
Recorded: **102** °F
